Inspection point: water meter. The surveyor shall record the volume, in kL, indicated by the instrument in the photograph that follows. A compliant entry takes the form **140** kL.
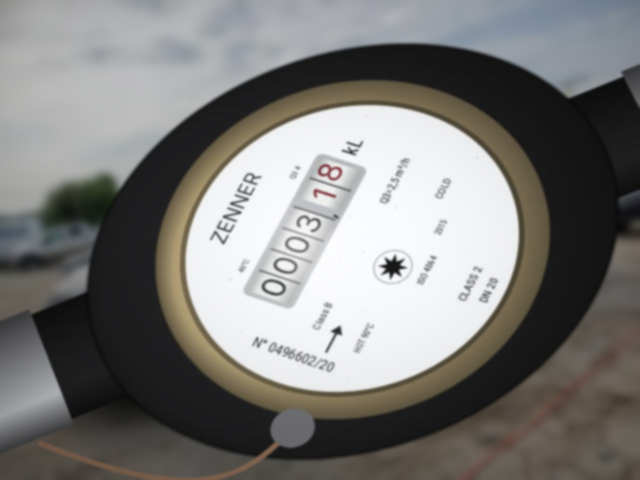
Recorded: **3.18** kL
